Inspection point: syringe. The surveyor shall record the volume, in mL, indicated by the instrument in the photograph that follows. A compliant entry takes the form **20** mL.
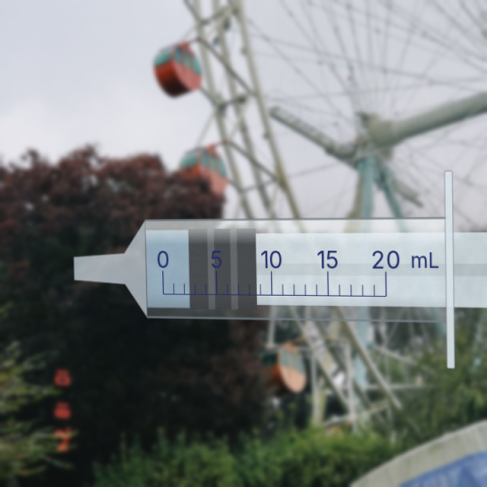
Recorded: **2.5** mL
